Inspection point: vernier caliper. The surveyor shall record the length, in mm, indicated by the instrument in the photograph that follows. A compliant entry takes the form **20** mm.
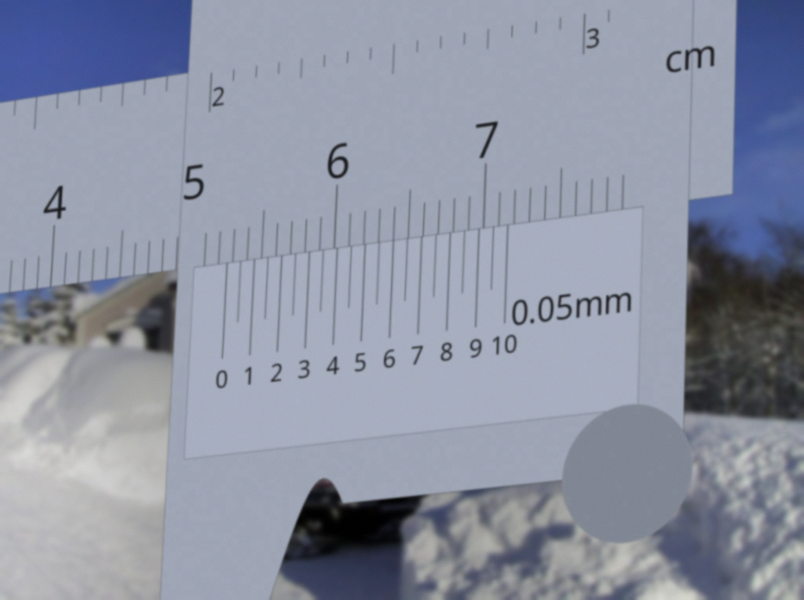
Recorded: **52.6** mm
